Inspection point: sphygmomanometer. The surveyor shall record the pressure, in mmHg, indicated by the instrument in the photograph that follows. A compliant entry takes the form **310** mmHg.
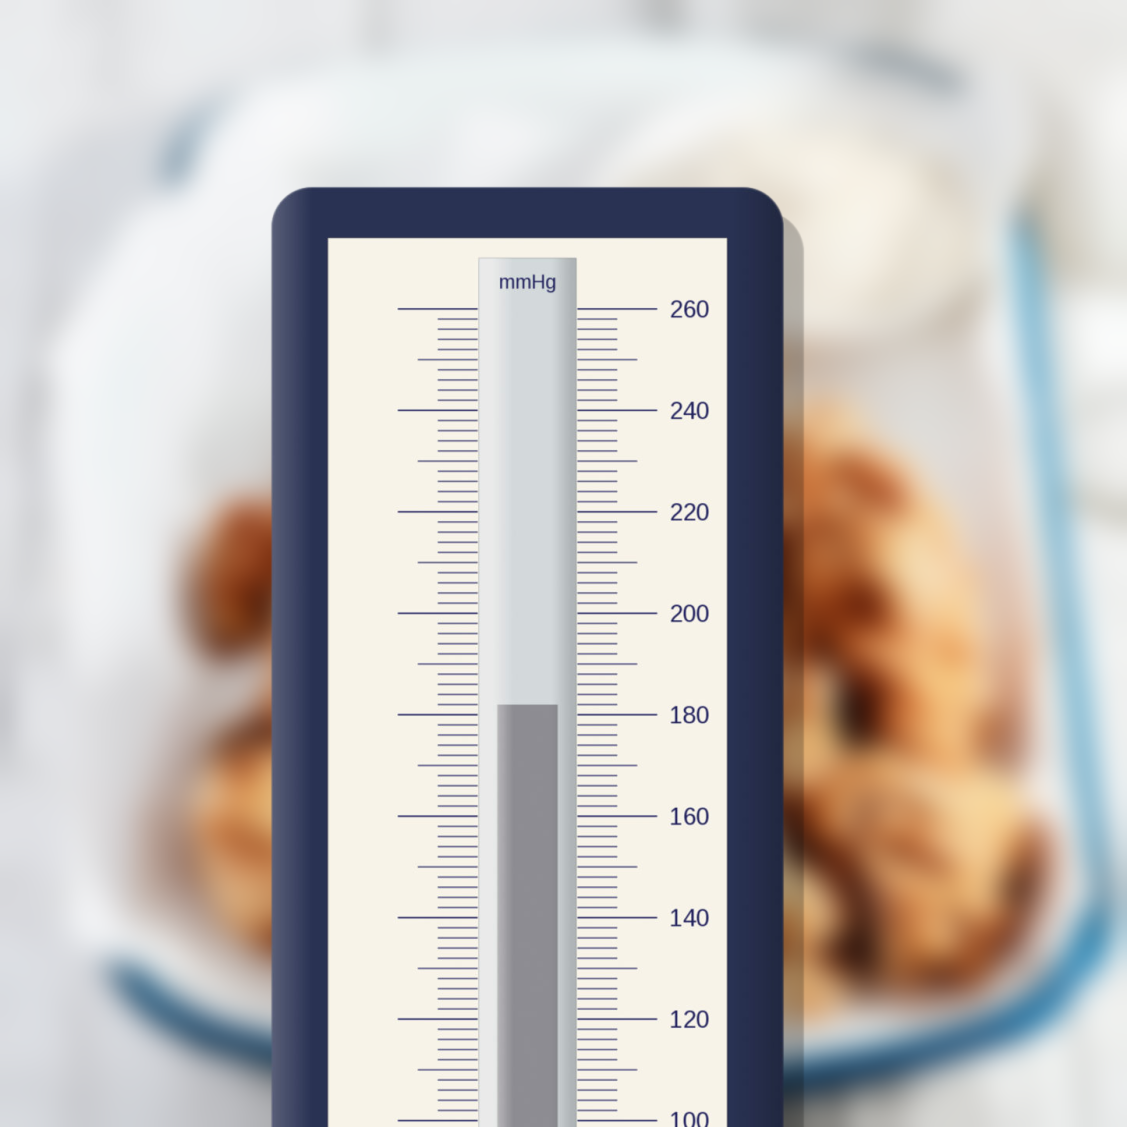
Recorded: **182** mmHg
